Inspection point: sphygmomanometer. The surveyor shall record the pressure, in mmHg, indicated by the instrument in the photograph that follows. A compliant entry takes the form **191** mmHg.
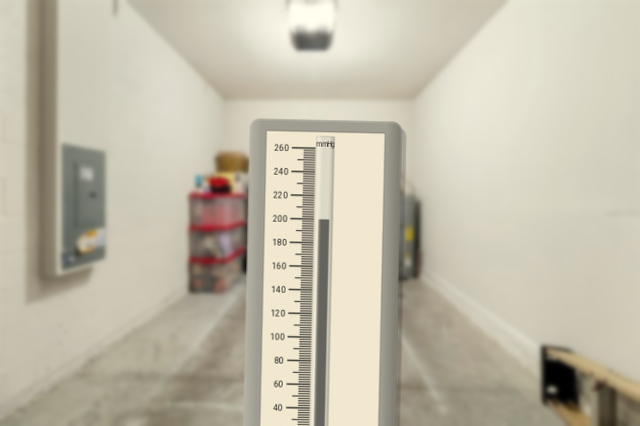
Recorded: **200** mmHg
